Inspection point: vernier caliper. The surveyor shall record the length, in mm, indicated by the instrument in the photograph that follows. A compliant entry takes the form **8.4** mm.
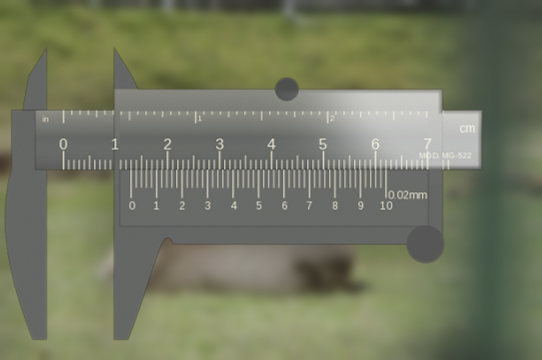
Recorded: **13.0** mm
